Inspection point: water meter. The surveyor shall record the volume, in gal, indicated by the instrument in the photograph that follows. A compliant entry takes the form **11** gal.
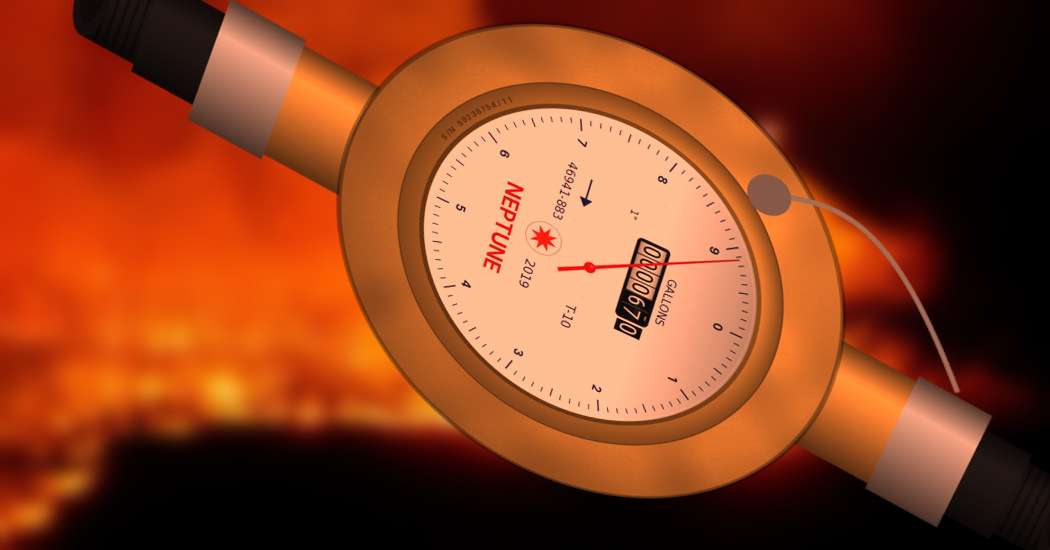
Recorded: **669.1** gal
